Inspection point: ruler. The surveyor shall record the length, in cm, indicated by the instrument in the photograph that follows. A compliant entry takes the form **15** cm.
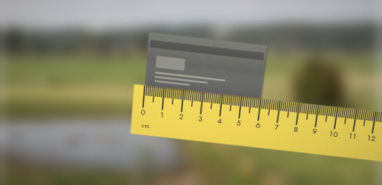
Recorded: **6** cm
